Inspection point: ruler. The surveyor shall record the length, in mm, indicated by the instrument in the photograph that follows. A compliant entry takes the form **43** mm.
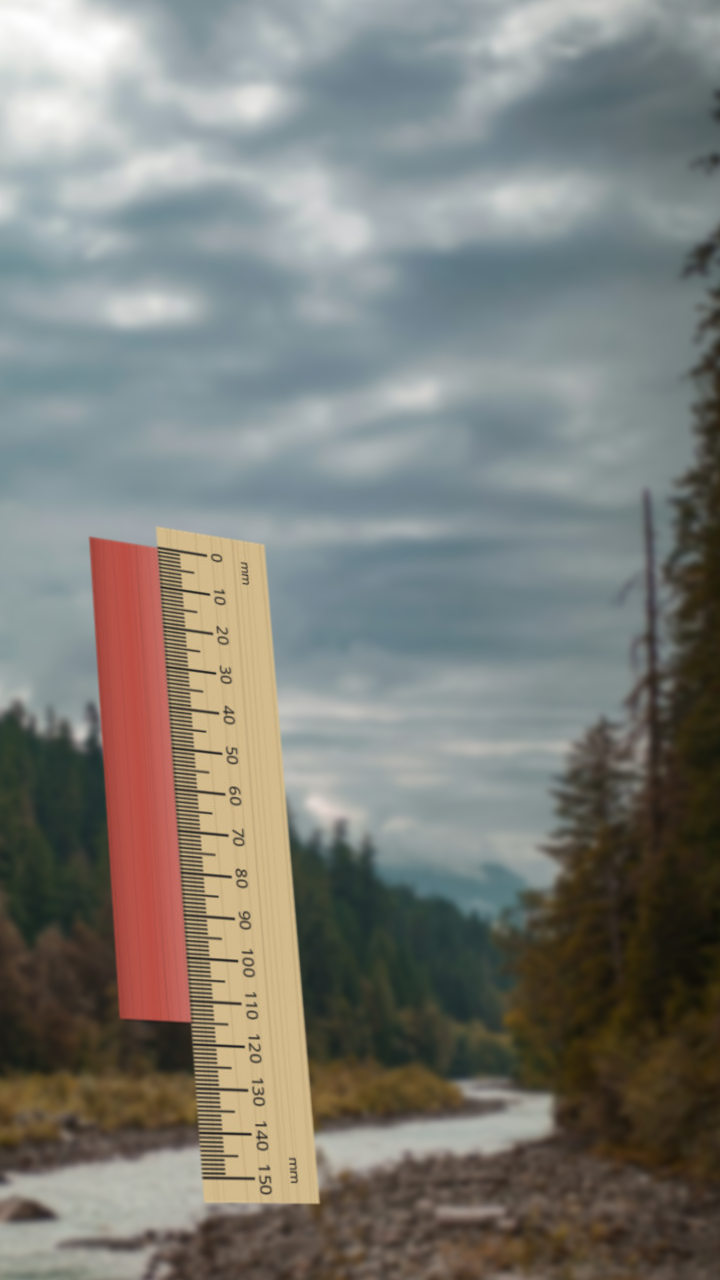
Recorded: **115** mm
